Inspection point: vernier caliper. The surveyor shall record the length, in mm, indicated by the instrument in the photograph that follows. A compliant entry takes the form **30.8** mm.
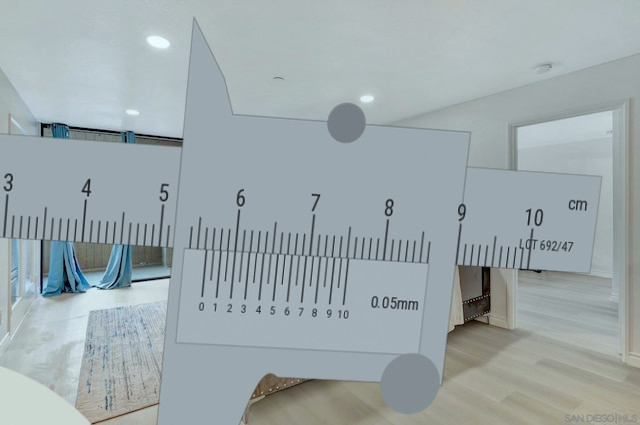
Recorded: **56.2** mm
